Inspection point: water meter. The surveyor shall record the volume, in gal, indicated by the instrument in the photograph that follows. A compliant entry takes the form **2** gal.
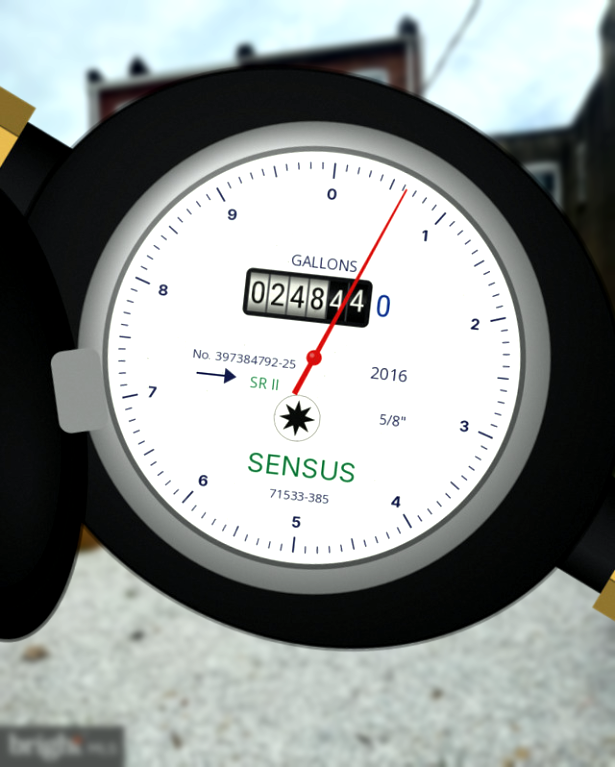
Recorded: **248440.6** gal
